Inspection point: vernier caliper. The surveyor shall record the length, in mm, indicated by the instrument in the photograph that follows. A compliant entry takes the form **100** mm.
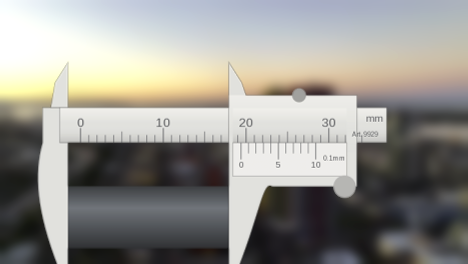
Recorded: **19.4** mm
